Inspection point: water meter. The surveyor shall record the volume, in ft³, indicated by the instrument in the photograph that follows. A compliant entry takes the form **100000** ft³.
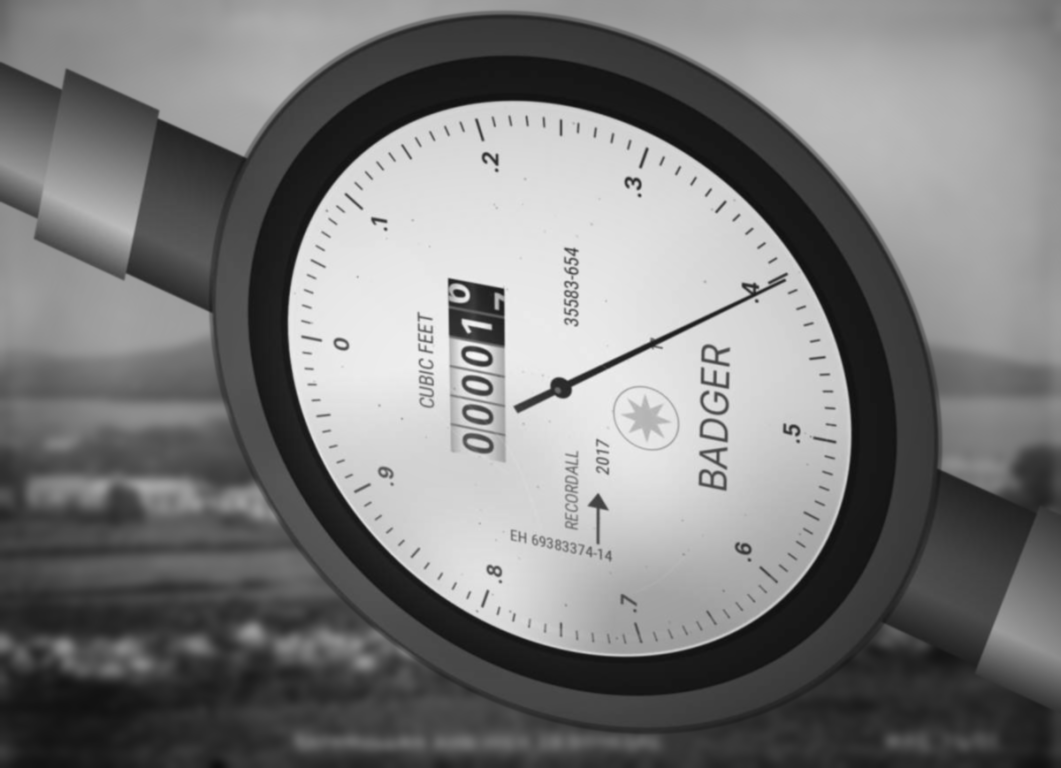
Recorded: **16.40** ft³
